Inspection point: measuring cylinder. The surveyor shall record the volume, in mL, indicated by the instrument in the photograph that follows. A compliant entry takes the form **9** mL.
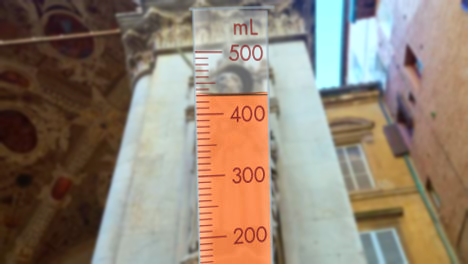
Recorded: **430** mL
